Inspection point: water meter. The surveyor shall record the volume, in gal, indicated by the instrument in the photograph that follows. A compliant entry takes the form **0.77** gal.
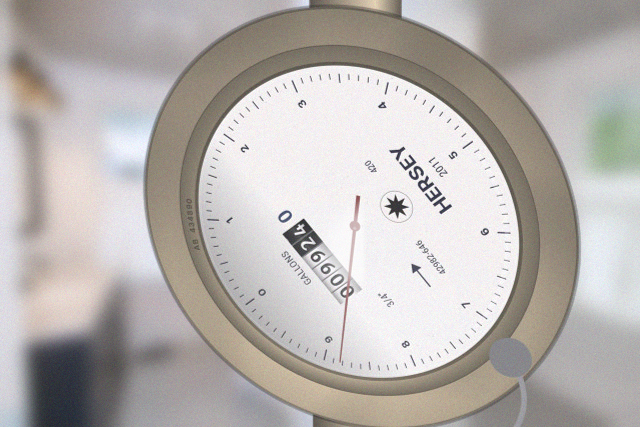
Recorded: **99238.8** gal
